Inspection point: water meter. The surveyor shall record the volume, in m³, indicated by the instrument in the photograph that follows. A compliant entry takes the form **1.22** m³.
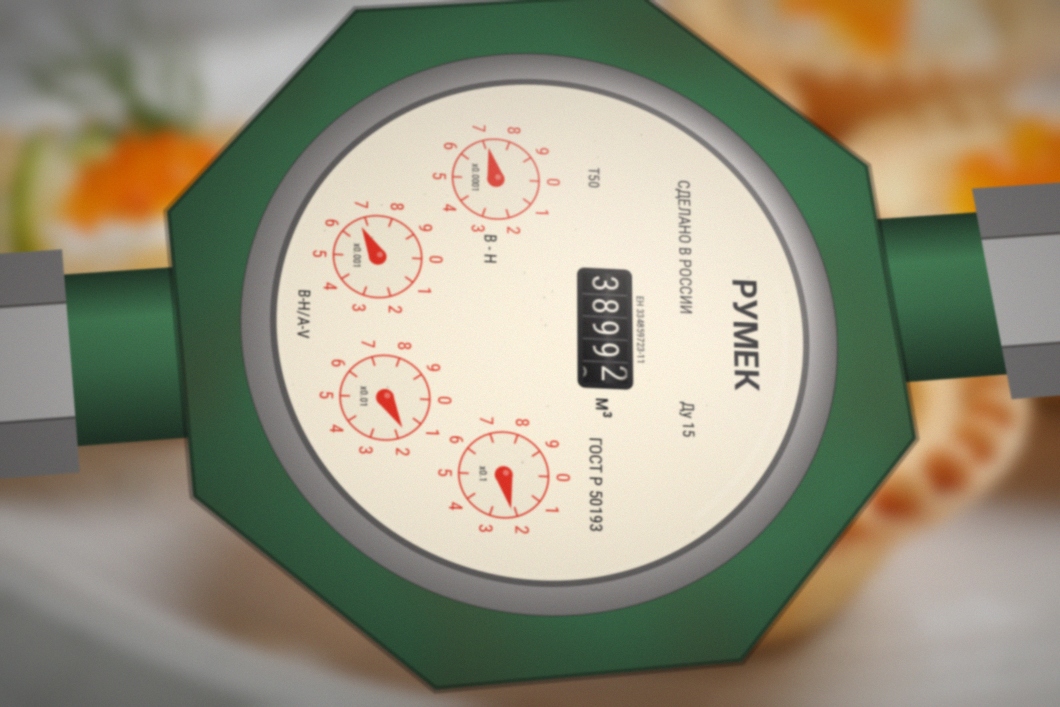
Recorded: **38992.2167** m³
